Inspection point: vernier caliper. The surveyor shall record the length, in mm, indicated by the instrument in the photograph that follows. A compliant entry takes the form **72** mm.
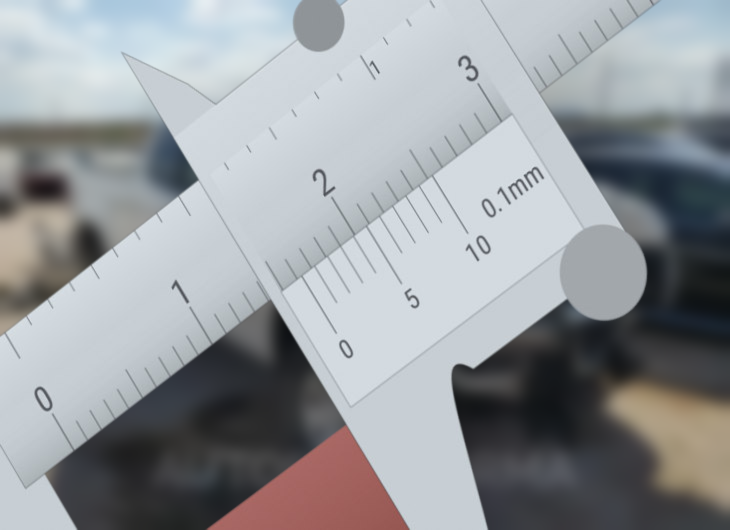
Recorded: **16.3** mm
